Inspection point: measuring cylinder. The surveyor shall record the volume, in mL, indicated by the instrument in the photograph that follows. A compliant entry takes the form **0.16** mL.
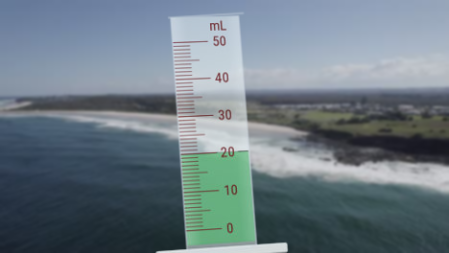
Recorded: **20** mL
